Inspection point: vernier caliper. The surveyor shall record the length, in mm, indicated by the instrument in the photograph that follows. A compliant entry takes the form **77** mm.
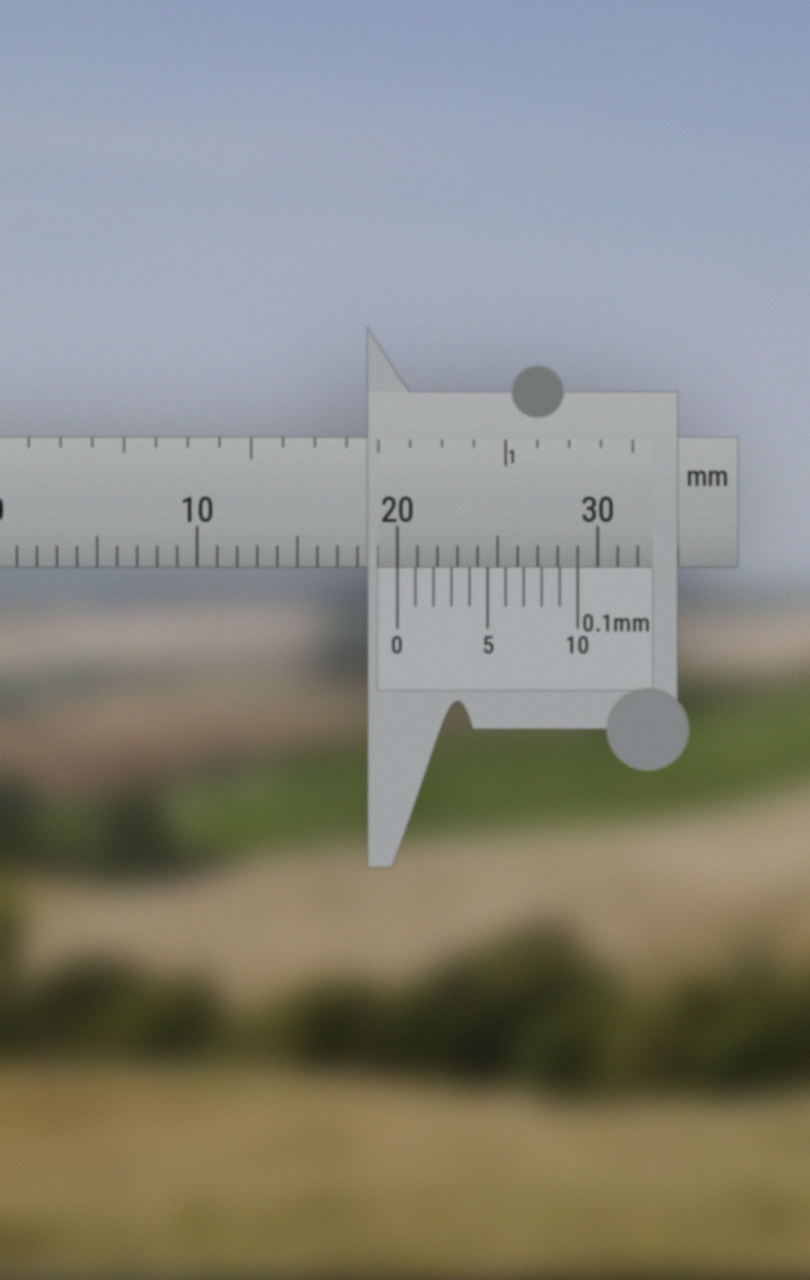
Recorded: **20.0** mm
